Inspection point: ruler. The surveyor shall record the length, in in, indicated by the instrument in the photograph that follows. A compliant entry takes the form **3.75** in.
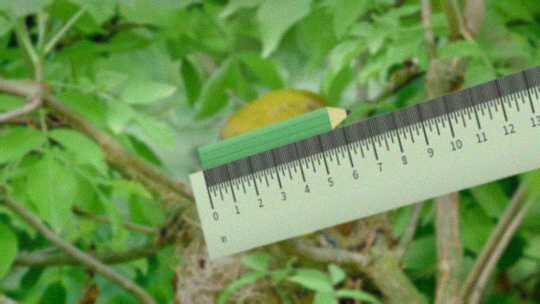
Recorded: **6.5** in
